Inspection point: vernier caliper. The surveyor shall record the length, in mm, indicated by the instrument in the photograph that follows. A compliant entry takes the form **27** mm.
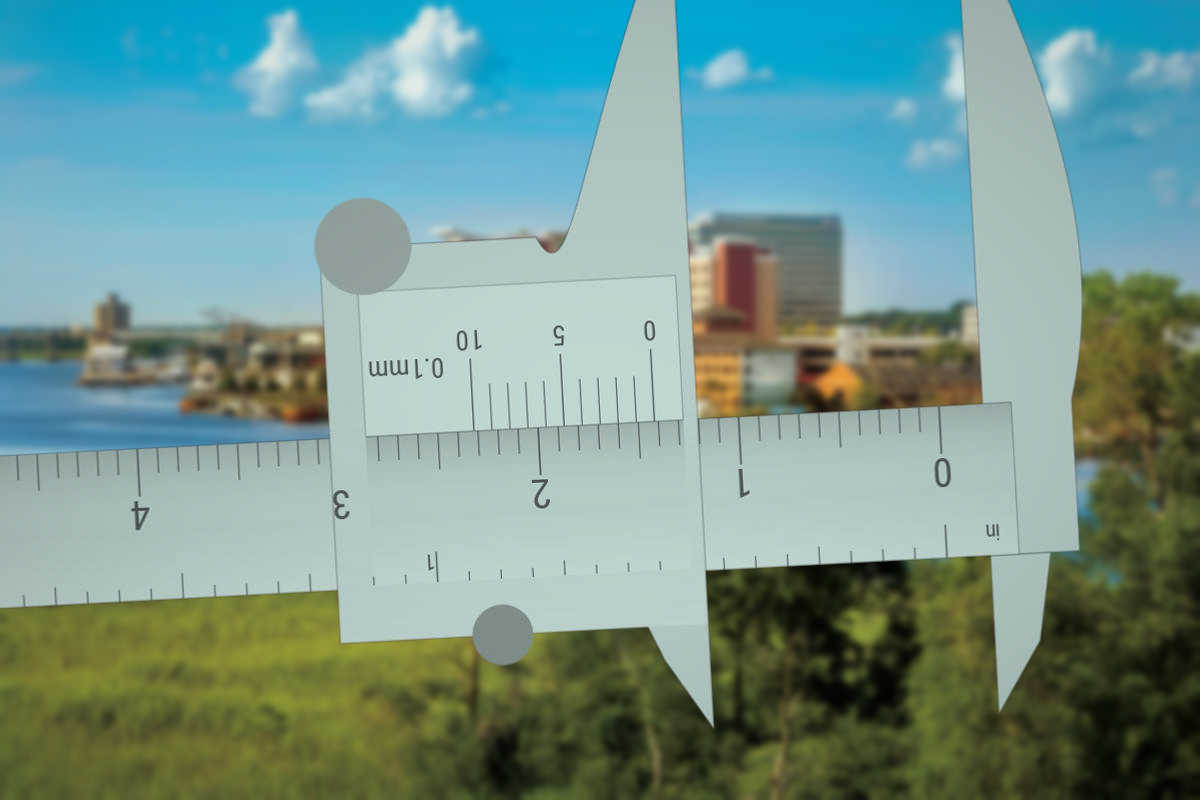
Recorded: **14.2** mm
